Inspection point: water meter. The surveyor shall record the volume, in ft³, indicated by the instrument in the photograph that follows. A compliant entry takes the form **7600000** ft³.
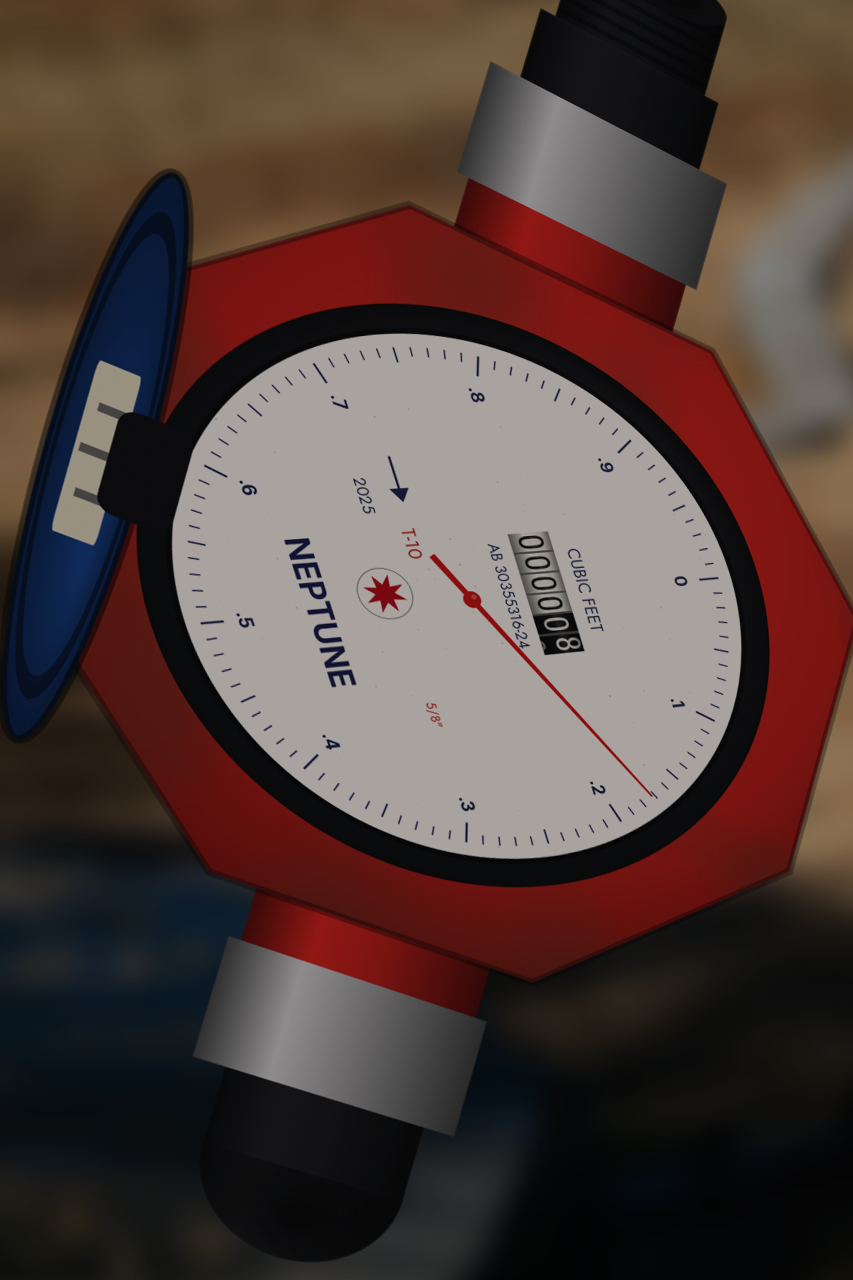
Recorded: **8.17** ft³
